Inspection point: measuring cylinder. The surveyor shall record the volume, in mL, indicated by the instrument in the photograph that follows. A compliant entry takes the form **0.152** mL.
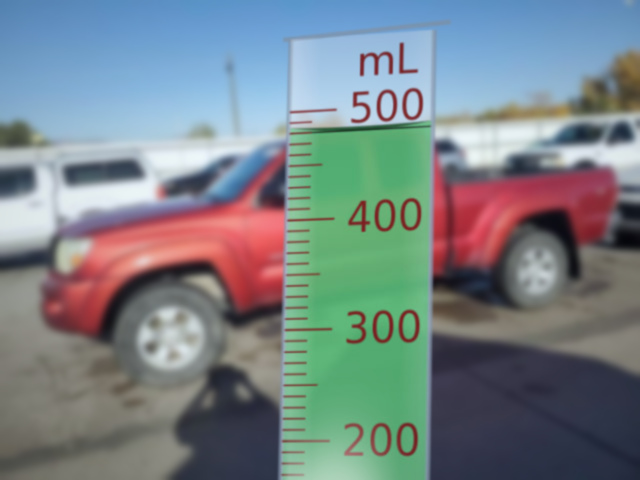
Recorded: **480** mL
